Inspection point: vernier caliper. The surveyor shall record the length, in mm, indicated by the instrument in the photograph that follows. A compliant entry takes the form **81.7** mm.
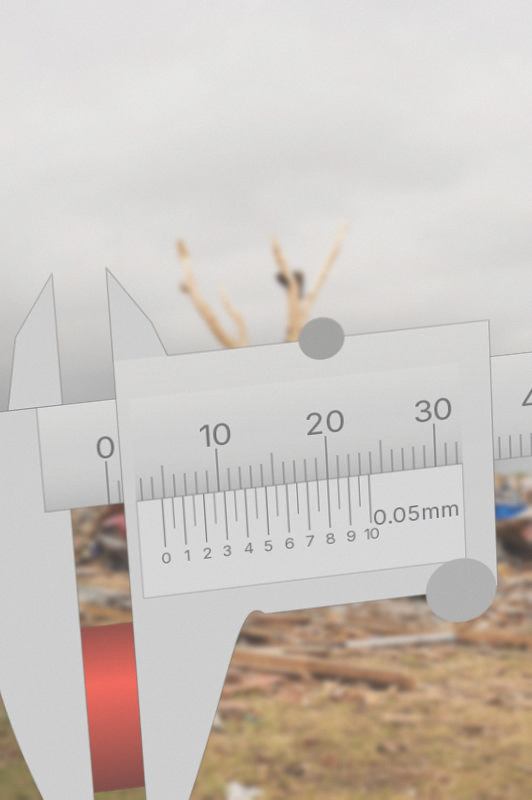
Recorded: **4.8** mm
